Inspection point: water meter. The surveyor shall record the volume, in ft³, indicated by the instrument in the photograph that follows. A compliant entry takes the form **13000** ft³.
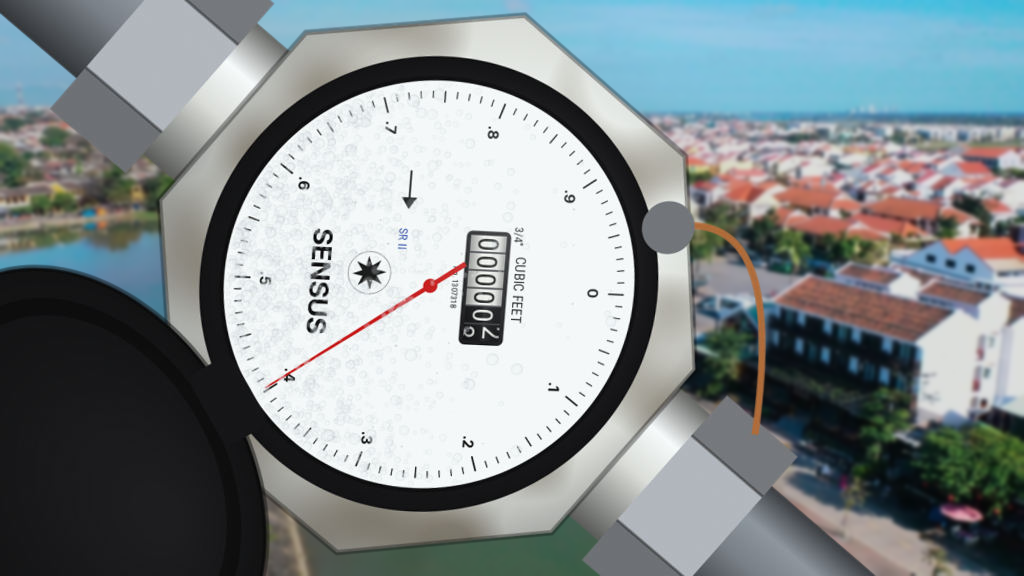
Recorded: **2.40** ft³
